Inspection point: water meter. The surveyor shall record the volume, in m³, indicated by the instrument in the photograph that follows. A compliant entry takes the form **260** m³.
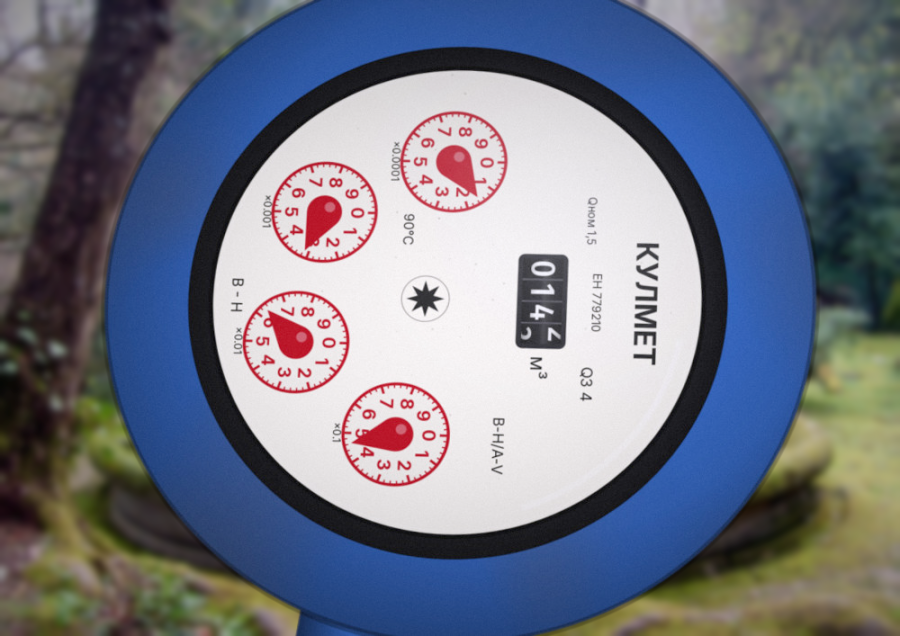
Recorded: **142.4631** m³
